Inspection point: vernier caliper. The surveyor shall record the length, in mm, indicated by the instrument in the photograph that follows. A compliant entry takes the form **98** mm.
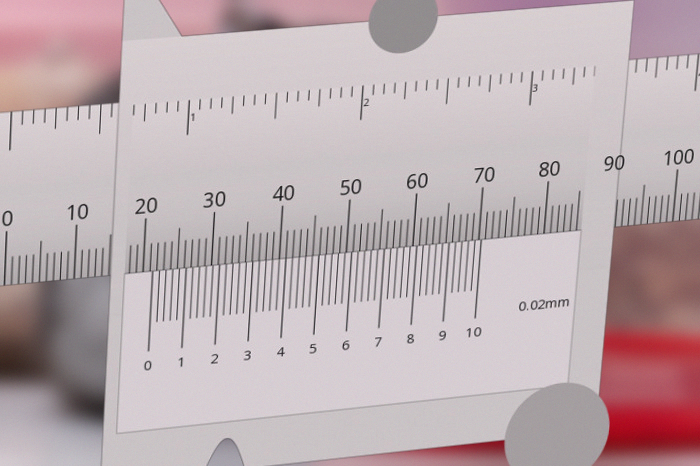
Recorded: **21.4** mm
